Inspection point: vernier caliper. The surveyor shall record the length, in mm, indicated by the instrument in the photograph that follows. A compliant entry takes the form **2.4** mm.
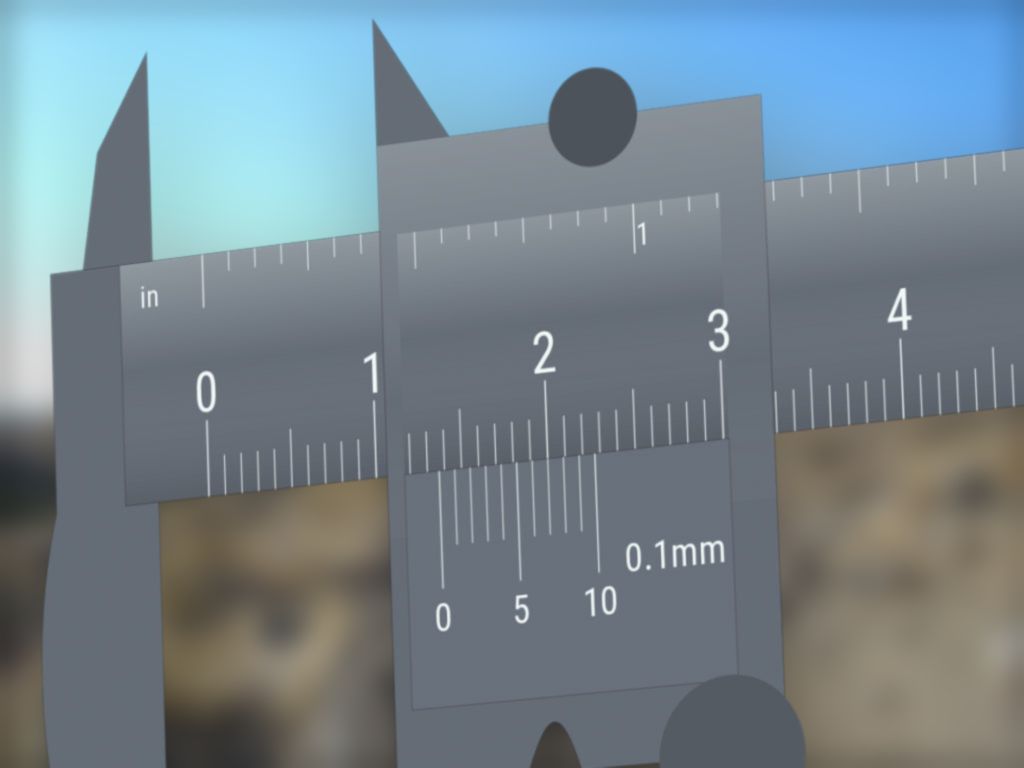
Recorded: **13.7** mm
